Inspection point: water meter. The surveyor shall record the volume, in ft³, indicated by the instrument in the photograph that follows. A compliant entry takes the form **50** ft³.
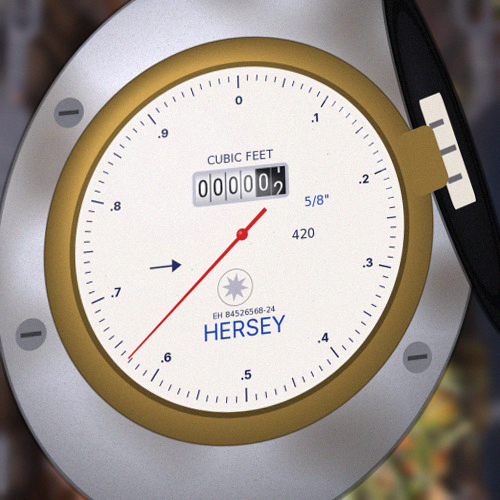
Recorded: **1.63** ft³
